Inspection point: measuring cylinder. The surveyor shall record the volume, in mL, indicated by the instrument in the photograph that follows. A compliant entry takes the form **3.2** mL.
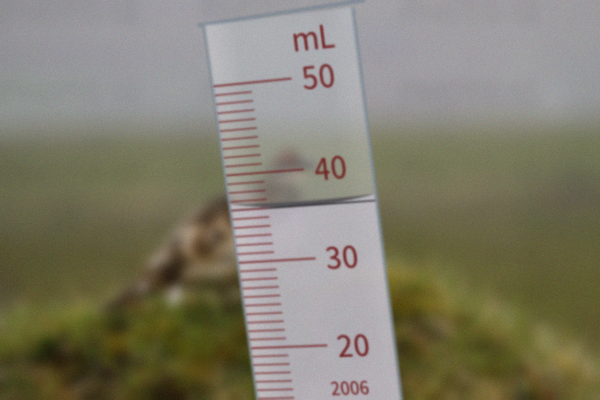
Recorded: **36** mL
